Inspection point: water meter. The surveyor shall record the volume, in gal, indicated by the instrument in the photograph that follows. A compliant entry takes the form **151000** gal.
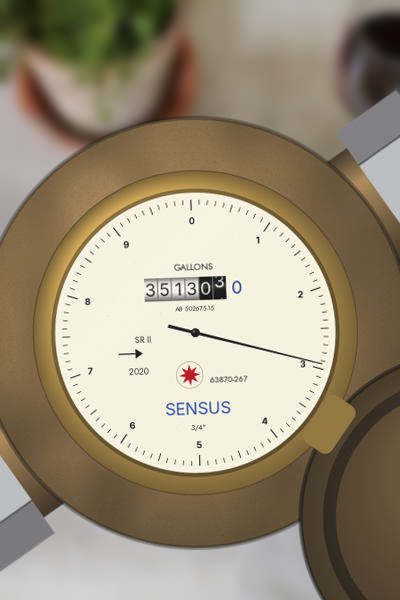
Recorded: **3513032.9** gal
